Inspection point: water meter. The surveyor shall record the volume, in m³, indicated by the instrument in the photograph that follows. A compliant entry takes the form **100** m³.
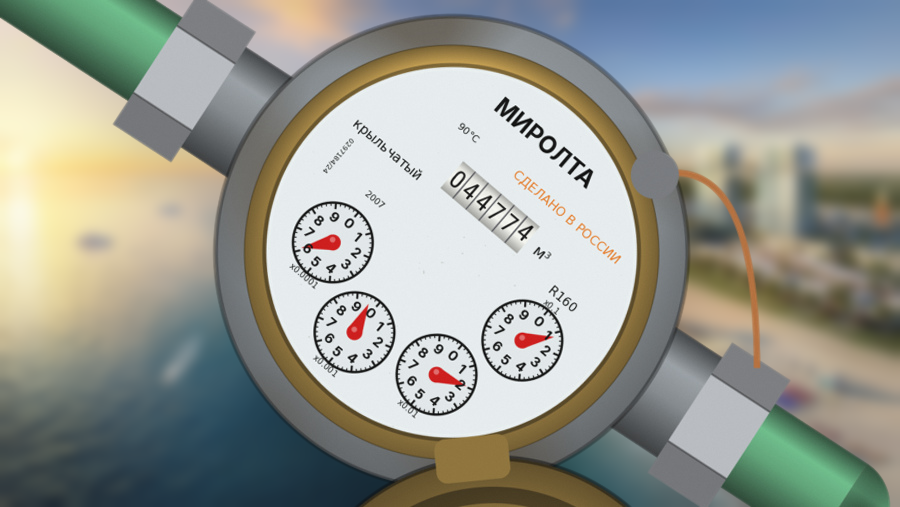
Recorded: **44774.1196** m³
